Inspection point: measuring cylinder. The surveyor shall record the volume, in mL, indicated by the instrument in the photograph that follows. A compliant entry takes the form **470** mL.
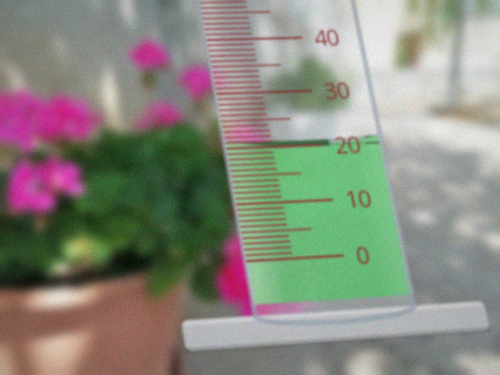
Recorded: **20** mL
